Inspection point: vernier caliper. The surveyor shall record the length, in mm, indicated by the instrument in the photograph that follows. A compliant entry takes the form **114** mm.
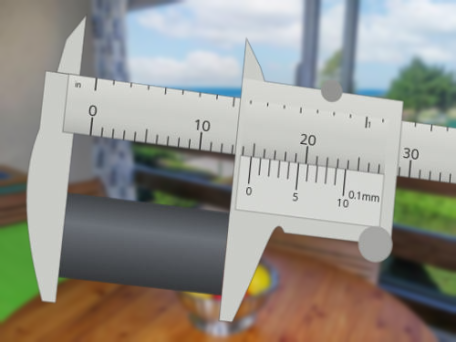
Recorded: **14.8** mm
